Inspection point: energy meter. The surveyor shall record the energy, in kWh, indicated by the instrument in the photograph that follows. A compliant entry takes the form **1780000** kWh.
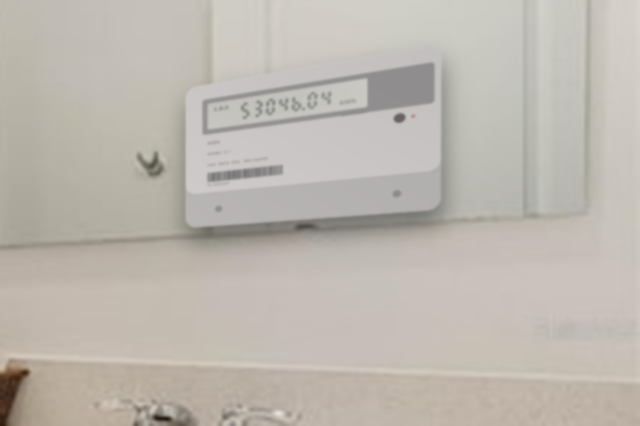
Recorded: **53046.04** kWh
